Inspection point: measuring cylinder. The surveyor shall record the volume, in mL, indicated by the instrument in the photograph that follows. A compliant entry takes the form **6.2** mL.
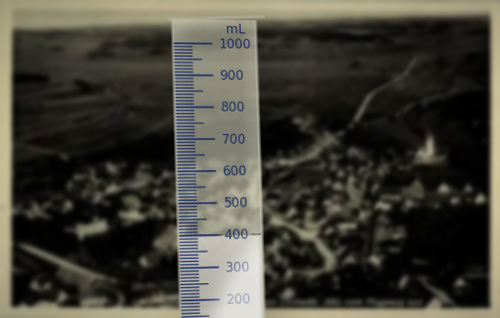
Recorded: **400** mL
